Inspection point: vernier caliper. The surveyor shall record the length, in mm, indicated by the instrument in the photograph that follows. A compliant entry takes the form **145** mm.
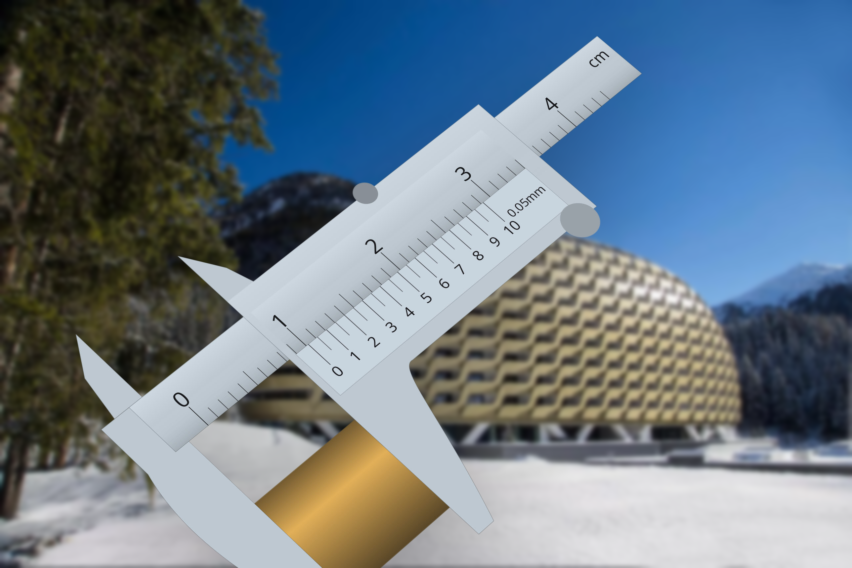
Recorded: **10.2** mm
